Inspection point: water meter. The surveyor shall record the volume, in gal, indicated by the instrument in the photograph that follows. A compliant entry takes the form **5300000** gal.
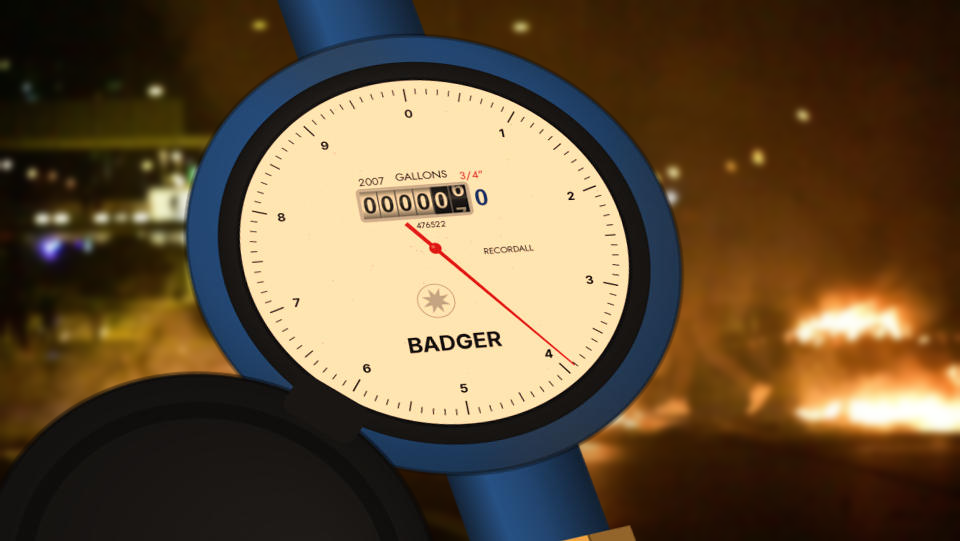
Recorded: **63.9** gal
